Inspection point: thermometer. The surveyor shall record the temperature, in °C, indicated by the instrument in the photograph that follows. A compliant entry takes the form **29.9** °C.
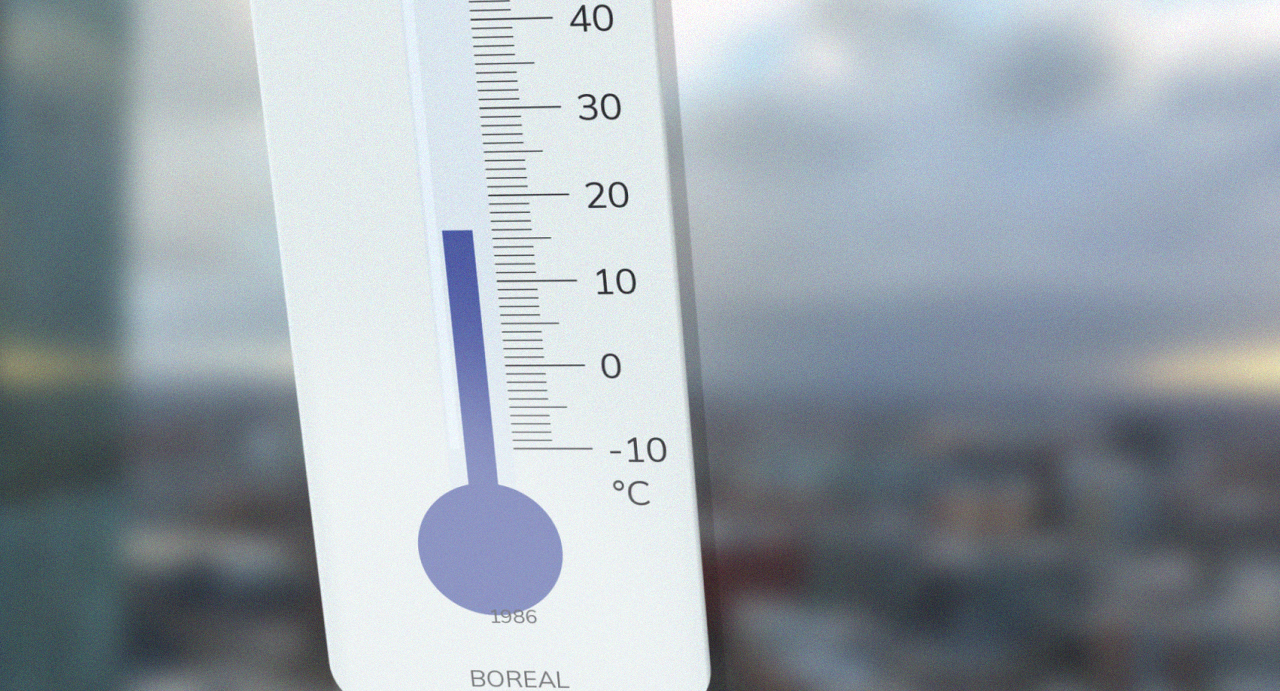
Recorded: **16** °C
